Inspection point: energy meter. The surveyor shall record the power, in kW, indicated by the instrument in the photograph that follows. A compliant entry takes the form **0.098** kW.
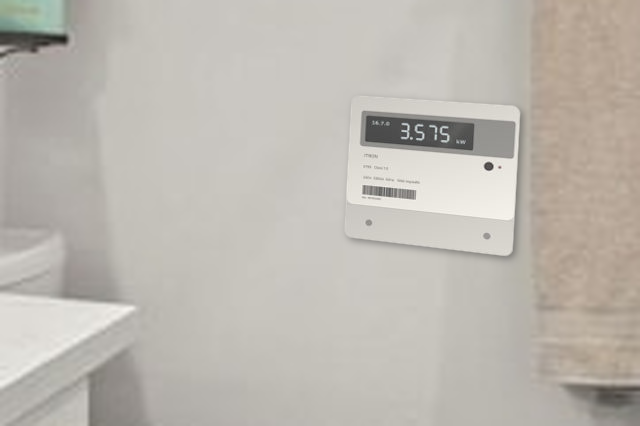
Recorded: **3.575** kW
